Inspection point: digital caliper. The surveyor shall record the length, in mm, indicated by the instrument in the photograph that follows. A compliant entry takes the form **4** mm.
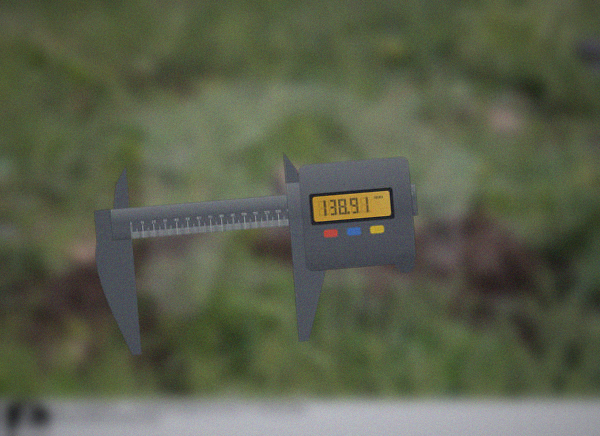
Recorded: **138.91** mm
